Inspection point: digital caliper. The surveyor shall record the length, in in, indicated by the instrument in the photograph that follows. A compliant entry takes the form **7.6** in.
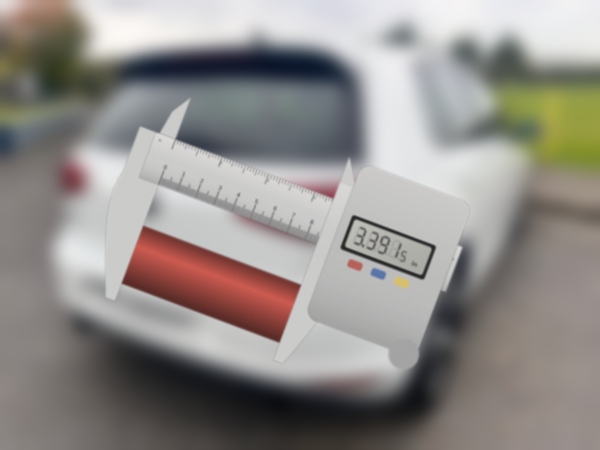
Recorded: **3.3915** in
